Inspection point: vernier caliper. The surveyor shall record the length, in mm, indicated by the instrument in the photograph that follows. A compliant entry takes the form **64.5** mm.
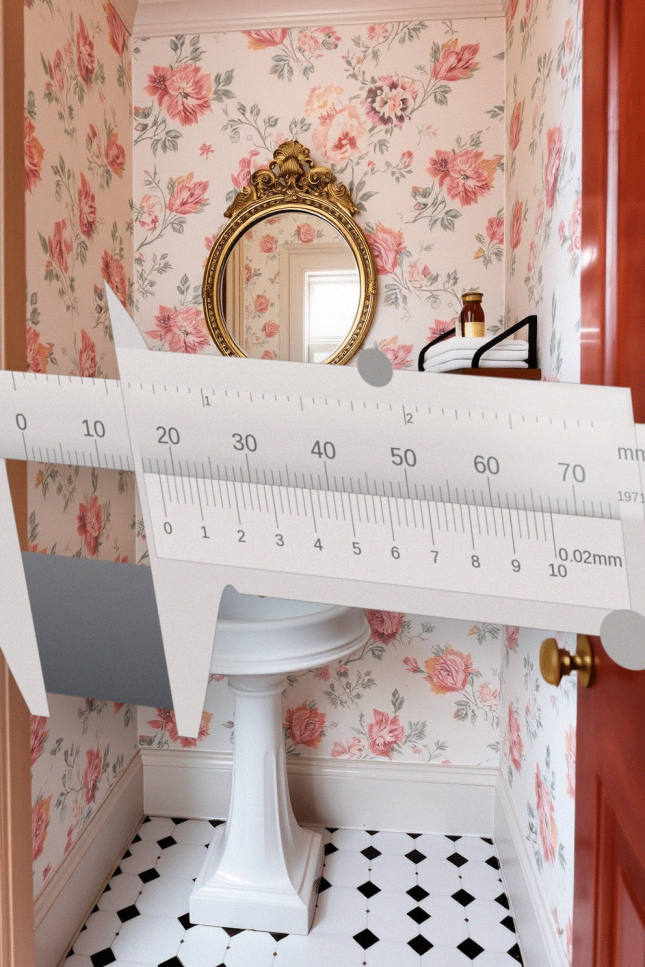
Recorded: **18.0** mm
